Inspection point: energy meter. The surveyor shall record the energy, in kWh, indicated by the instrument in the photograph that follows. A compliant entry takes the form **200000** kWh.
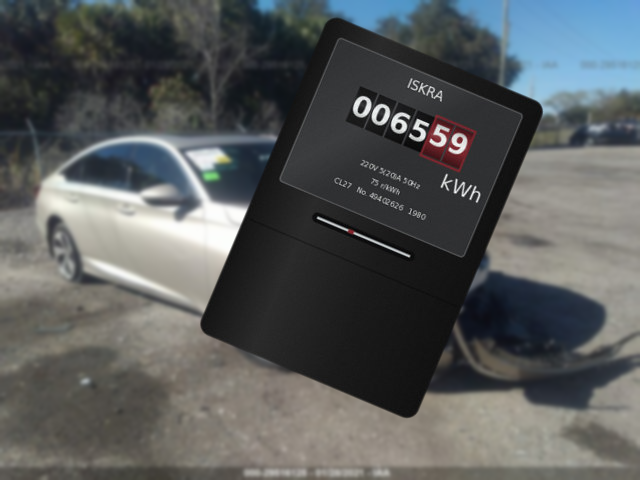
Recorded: **65.59** kWh
